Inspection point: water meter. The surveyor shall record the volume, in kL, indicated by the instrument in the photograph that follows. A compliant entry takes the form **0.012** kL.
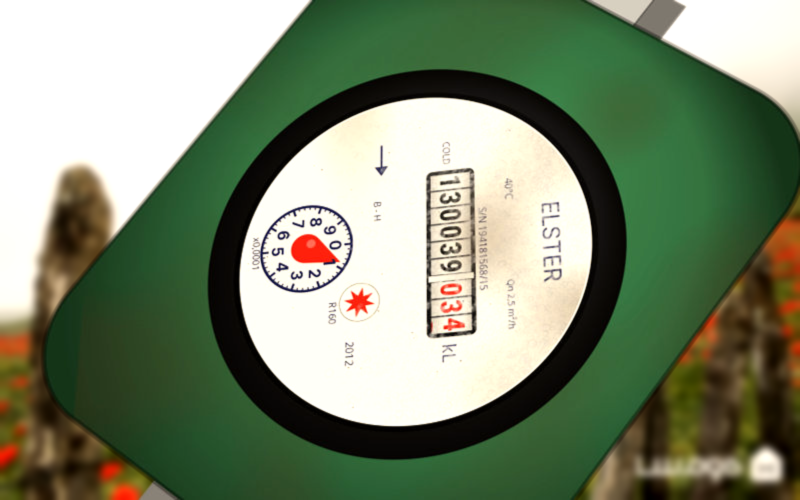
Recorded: **130039.0340** kL
